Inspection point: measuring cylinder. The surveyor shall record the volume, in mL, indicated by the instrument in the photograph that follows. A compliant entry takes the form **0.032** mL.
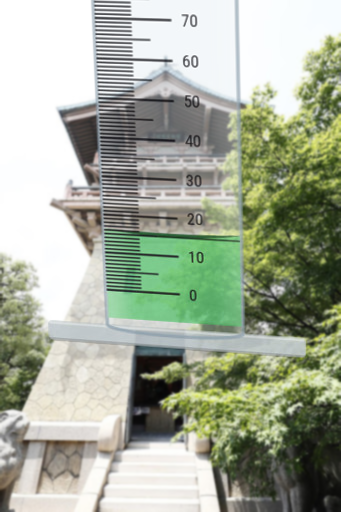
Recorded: **15** mL
